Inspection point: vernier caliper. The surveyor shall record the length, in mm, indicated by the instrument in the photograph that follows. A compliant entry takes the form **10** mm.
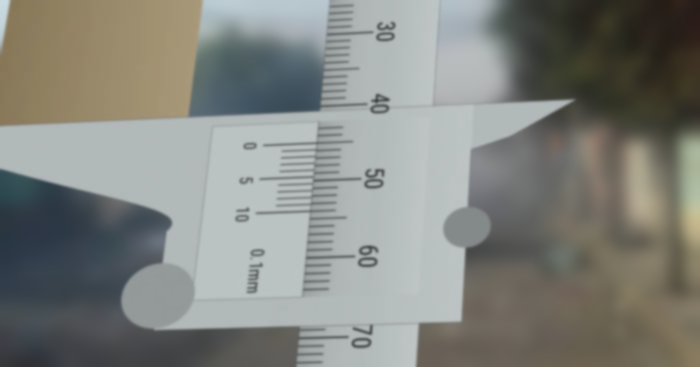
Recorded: **45.0** mm
